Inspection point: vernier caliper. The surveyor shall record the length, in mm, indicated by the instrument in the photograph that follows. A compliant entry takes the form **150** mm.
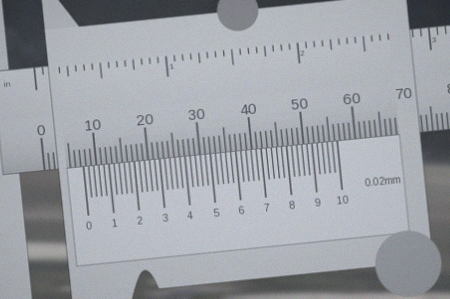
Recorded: **7.5** mm
